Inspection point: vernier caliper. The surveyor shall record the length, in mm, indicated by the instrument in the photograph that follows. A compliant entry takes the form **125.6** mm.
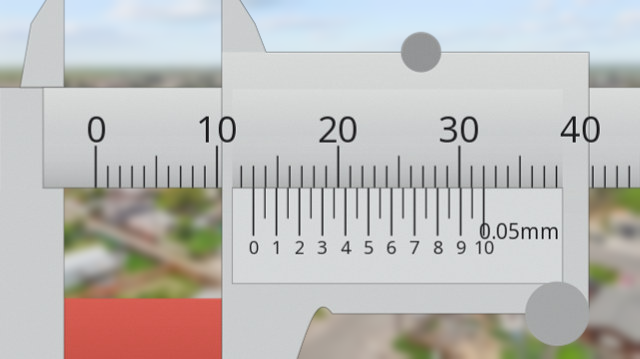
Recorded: **13.0** mm
